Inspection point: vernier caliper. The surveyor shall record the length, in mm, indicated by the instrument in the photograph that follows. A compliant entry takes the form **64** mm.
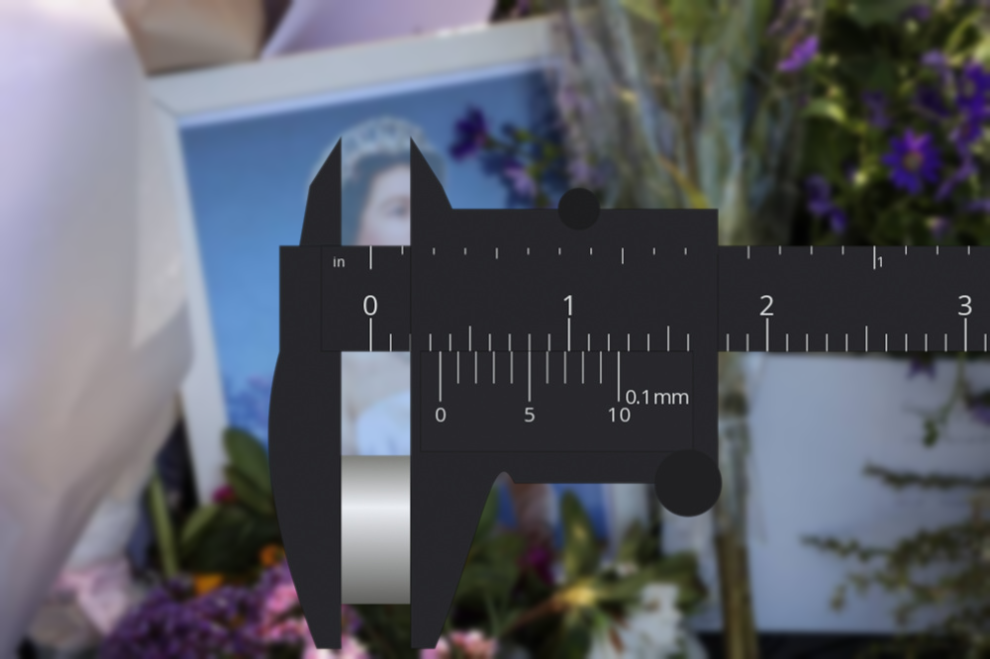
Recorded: **3.5** mm
